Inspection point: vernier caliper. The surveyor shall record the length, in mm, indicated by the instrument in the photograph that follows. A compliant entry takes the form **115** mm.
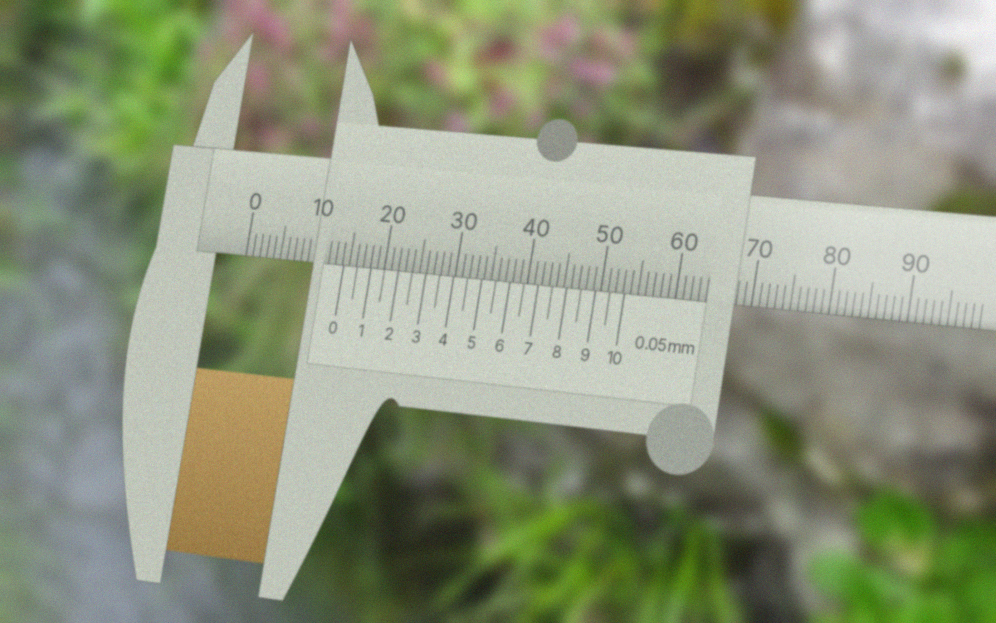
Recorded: **14.2** mm
